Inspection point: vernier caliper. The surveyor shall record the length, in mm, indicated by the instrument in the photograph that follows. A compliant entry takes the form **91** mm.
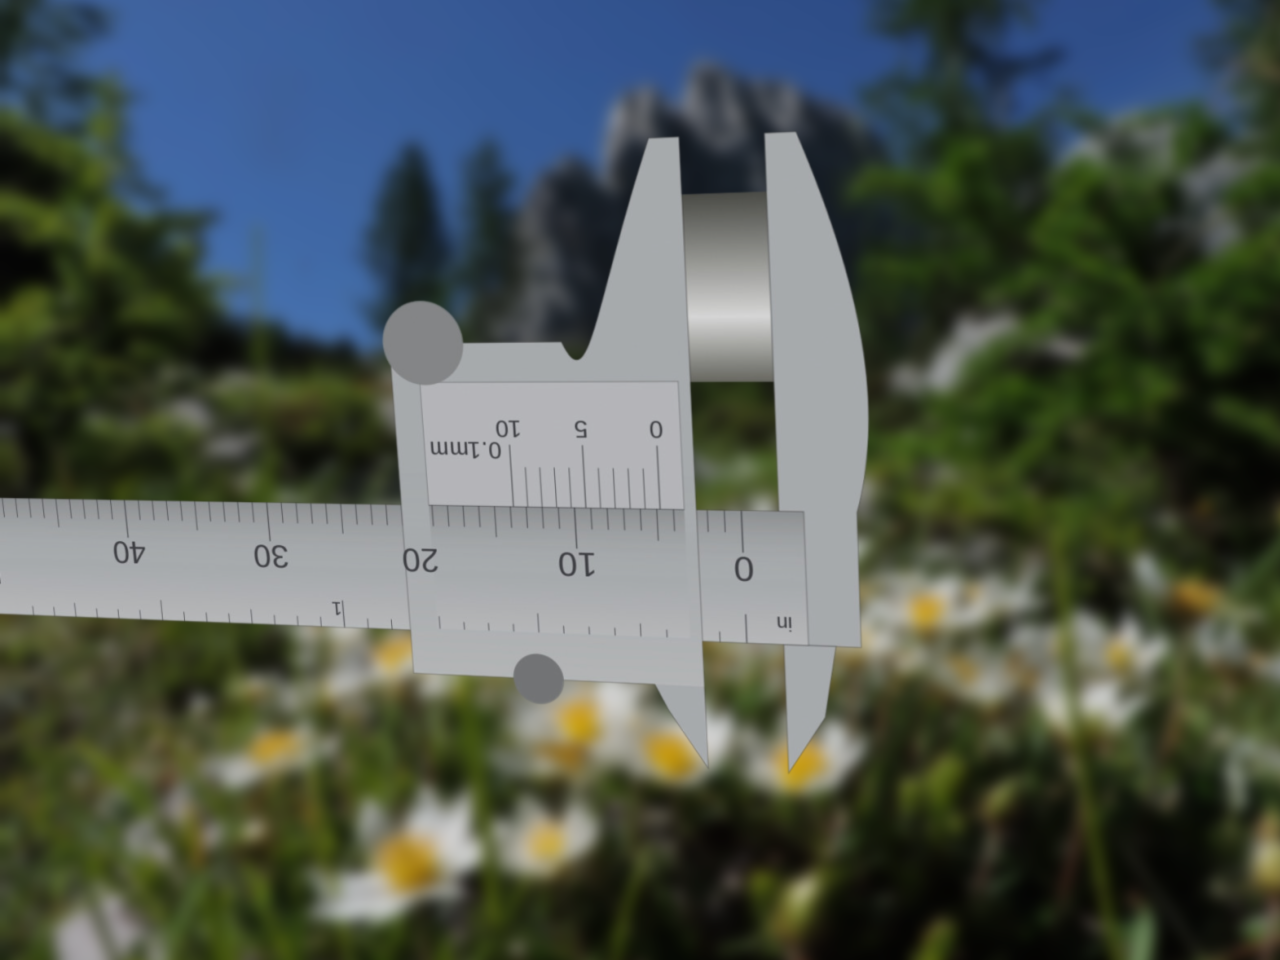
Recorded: **4.8** mm
